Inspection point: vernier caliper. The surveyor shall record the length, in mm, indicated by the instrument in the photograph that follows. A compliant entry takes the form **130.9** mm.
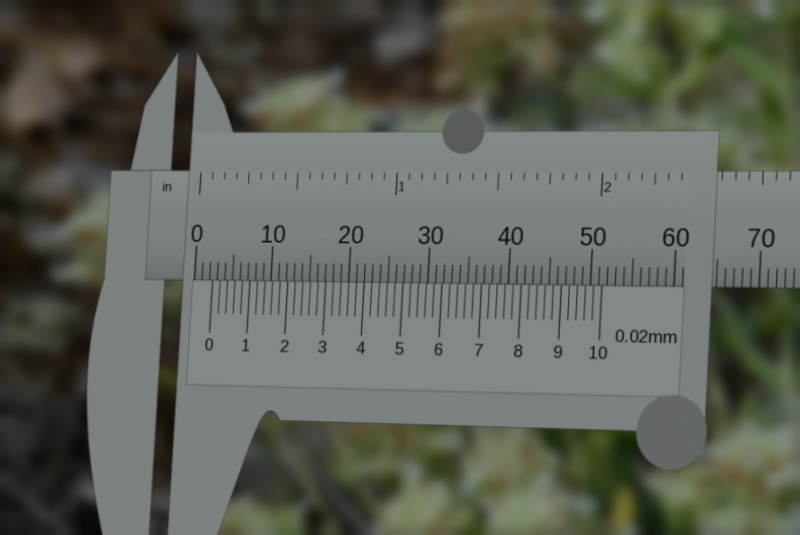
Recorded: **2.4** mm
